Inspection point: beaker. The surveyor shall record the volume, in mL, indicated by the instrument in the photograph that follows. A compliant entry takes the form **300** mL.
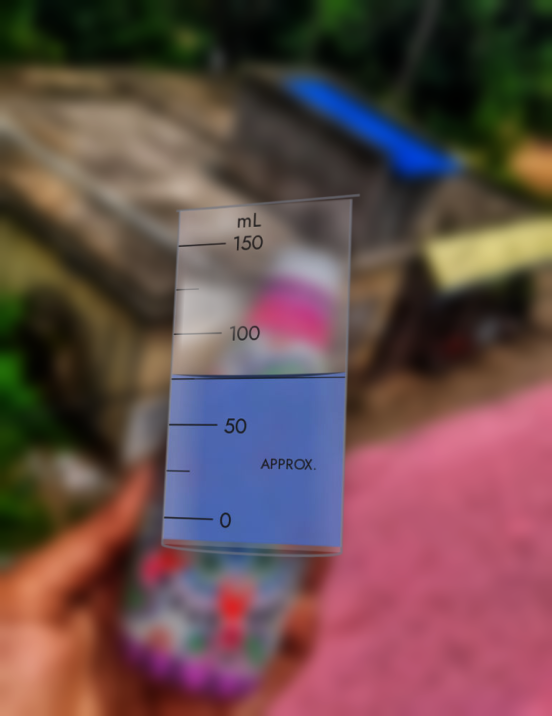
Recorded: **75** mL
